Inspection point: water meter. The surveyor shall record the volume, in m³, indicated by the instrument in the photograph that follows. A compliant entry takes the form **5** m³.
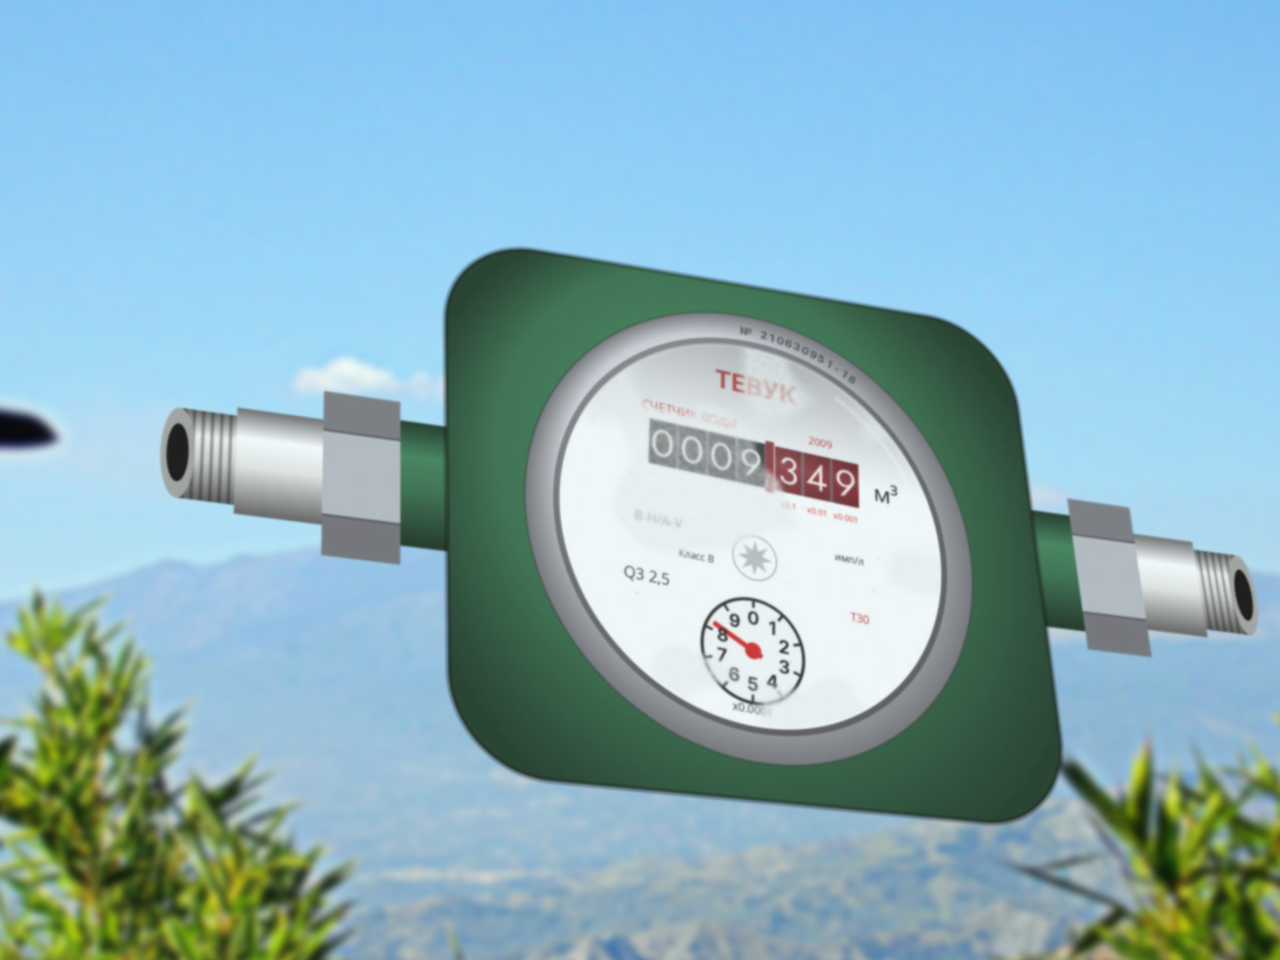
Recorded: **9.3498** m³
